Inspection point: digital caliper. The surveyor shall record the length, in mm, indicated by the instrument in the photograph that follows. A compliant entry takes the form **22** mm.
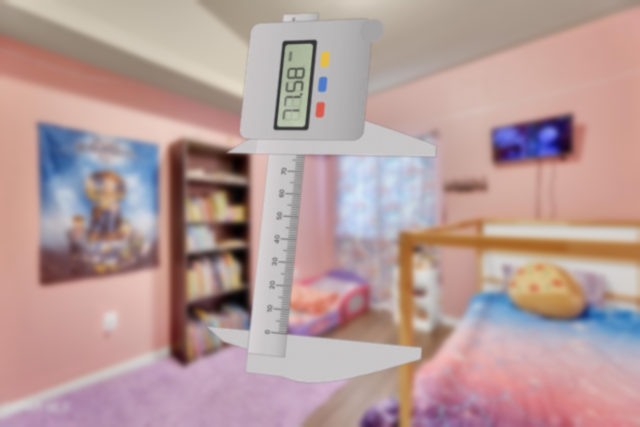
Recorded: **77.58** mm
